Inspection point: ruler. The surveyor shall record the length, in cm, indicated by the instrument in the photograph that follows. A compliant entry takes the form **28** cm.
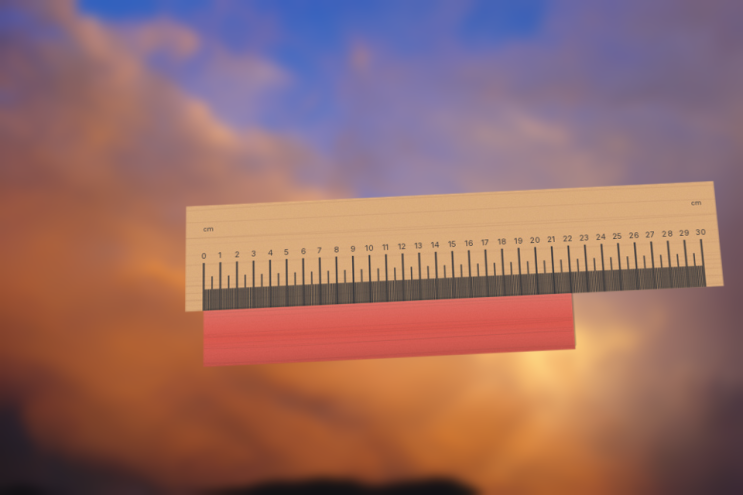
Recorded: **22** cm
